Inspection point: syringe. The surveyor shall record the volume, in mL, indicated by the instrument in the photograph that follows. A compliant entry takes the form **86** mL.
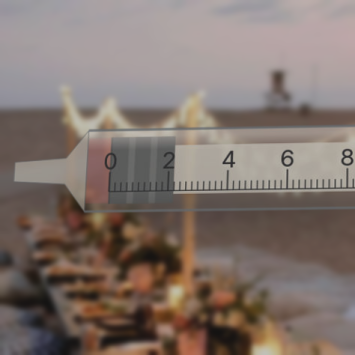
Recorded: **0** mL
